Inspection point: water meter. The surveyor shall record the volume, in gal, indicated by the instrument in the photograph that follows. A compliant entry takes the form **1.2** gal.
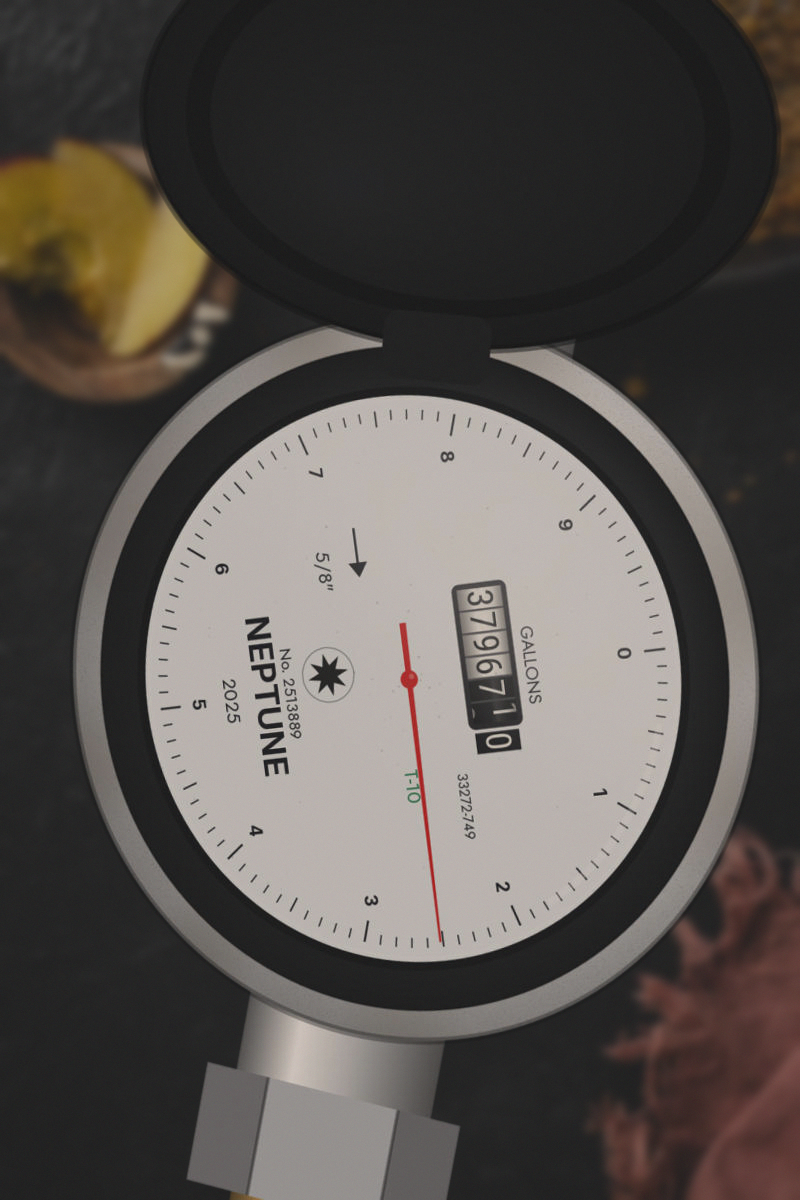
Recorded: **3796712.5** gal
